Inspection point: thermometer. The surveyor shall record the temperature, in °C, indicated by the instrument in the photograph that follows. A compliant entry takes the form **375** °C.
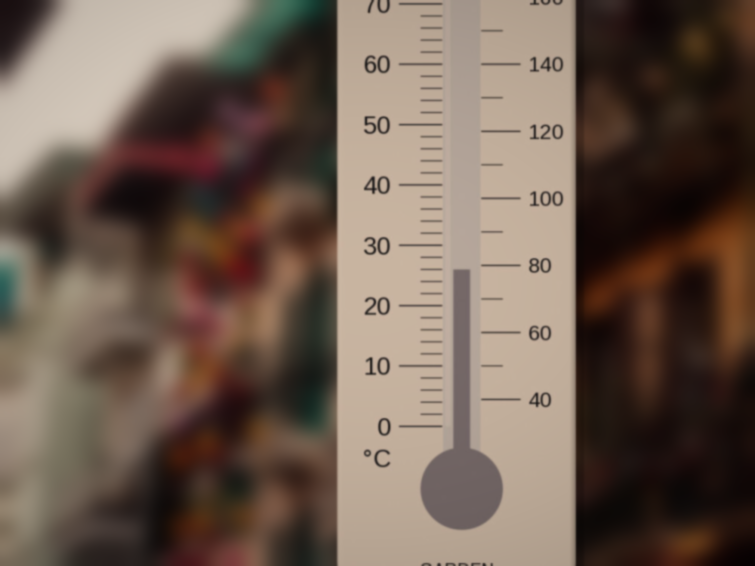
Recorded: **26** °C
